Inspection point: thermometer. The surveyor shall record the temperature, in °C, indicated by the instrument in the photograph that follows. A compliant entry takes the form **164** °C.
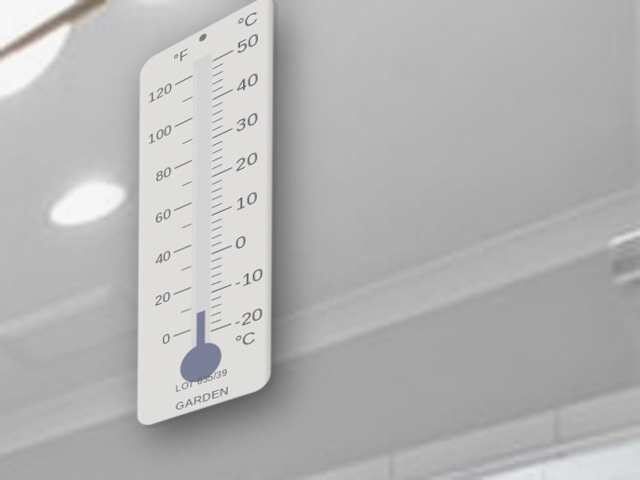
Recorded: **-14** °C
